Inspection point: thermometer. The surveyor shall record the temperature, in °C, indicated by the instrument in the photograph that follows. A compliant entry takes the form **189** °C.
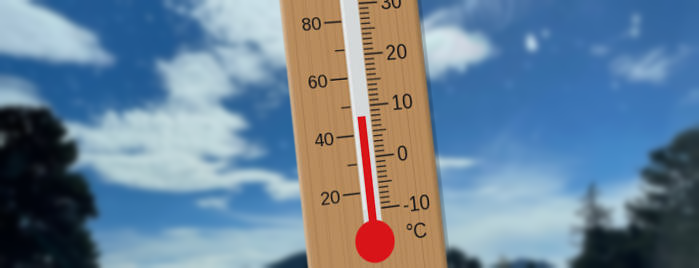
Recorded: **8** °C
